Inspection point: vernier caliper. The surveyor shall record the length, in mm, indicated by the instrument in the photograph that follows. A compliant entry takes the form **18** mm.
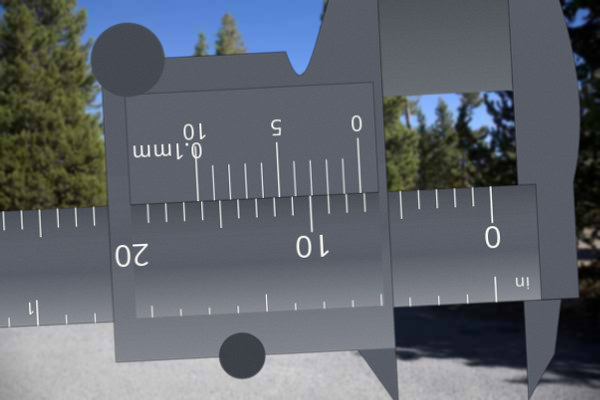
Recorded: **7.2** mm
